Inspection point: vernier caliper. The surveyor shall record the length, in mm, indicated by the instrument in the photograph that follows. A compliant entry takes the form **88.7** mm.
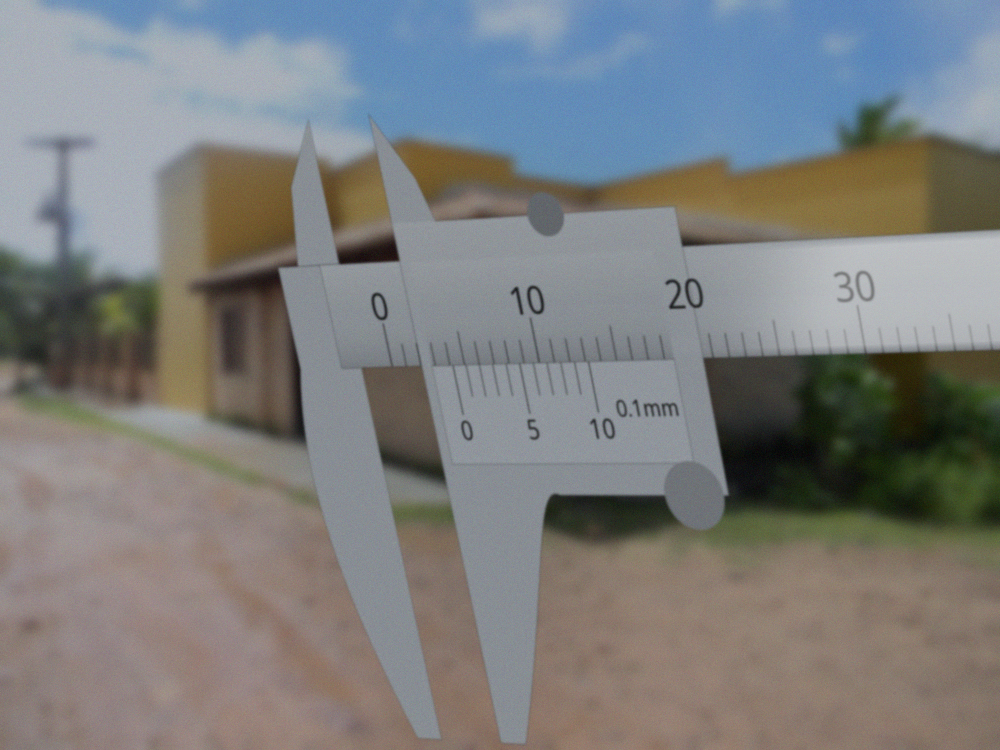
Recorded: **4.2** mm
